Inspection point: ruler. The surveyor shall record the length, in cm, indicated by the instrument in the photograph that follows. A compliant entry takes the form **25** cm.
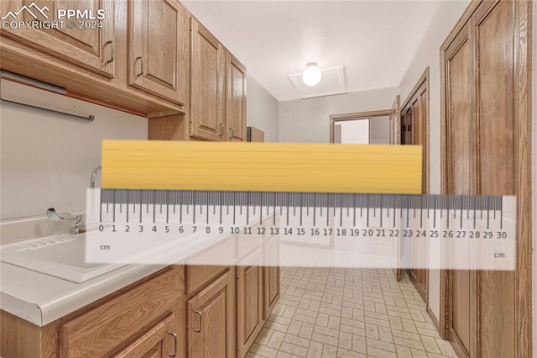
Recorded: **24** cm
